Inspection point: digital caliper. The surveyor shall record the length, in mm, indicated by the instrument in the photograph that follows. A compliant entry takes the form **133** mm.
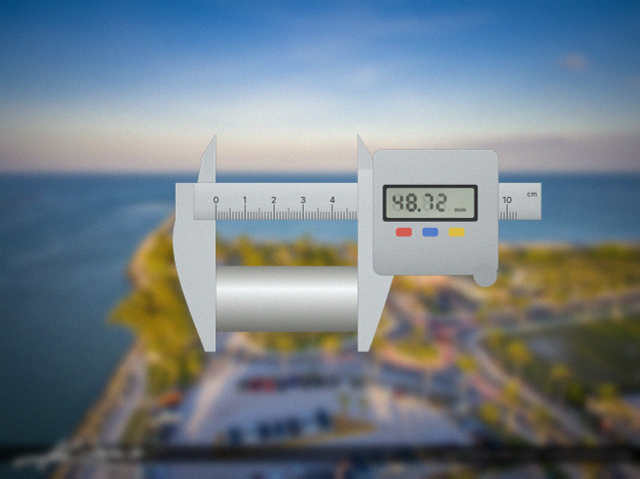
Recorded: **48.72** mm
